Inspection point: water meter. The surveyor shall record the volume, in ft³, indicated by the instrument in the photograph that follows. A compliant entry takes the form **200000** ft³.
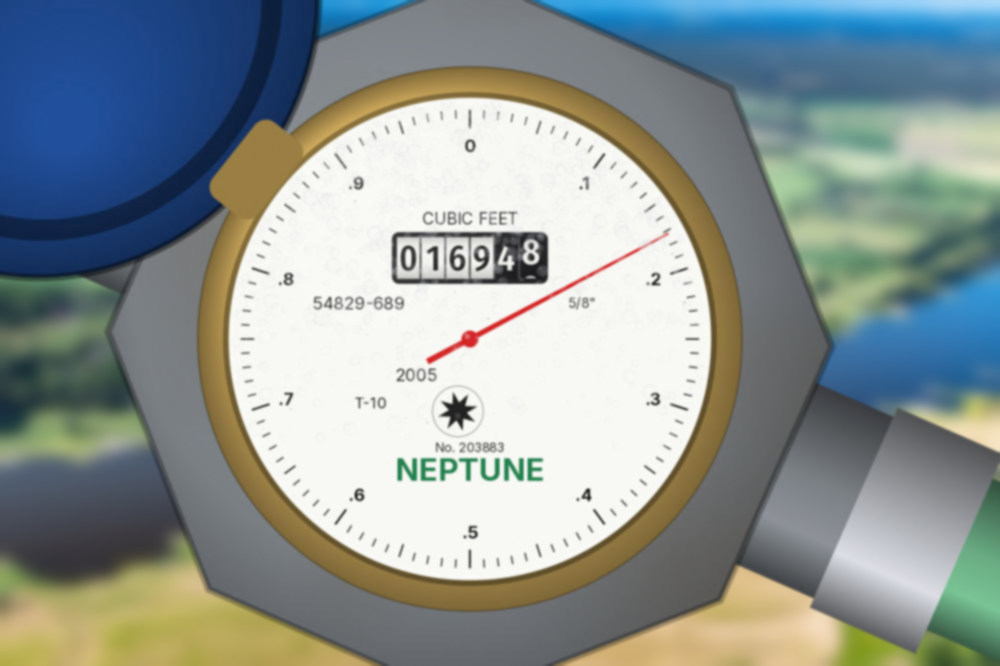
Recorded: **16948.17** ft³
